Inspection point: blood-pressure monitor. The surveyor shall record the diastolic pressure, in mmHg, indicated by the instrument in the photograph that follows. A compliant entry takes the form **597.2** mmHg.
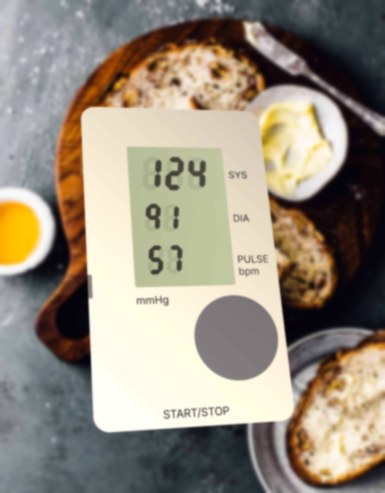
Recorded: **91** mmHg
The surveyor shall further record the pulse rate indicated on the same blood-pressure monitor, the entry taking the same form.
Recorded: **57** bpm
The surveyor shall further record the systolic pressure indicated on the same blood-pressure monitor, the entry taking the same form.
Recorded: **124** mmHg
